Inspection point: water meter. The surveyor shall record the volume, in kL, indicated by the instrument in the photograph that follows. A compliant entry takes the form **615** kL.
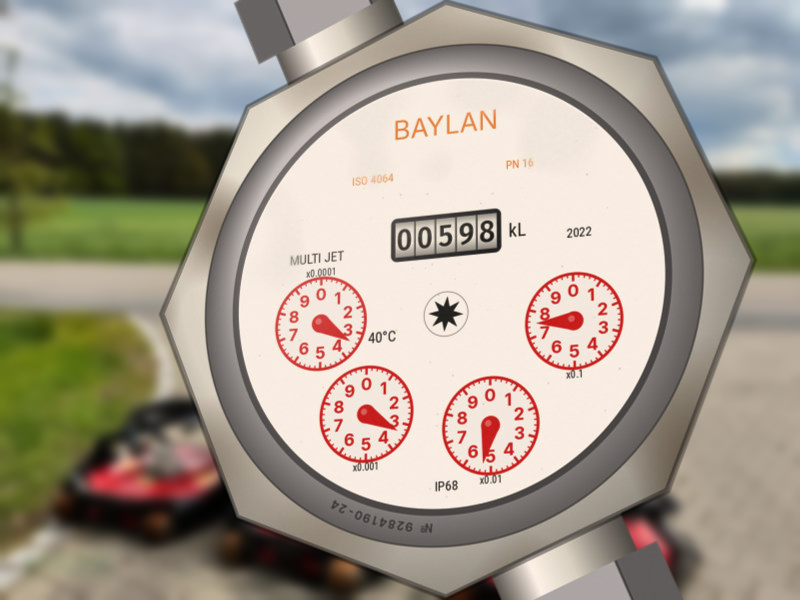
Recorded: **598.7533** kL
